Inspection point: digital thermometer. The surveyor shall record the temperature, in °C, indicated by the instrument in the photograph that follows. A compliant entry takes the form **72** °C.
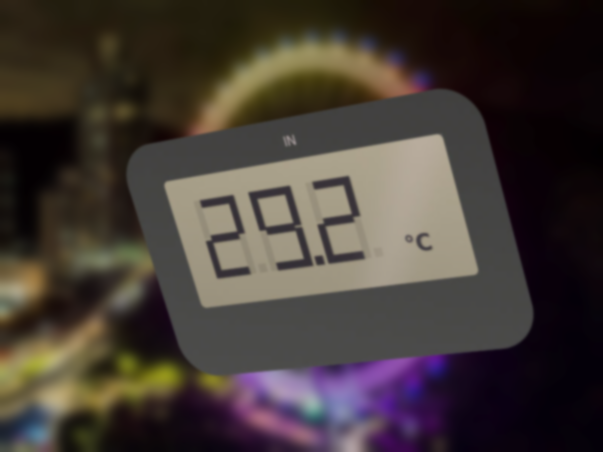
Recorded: **29.2** °C
